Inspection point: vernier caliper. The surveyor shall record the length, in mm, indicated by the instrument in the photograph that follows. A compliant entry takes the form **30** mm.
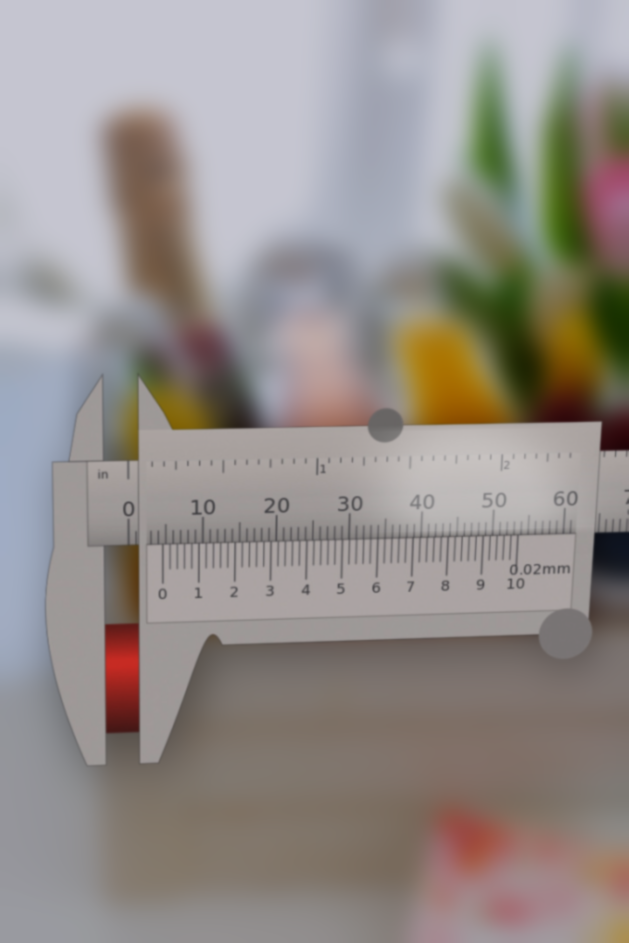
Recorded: **4.6** mm
